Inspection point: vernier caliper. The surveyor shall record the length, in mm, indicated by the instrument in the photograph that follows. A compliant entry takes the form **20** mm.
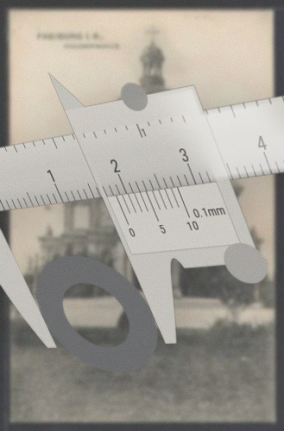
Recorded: **18.4** mm
